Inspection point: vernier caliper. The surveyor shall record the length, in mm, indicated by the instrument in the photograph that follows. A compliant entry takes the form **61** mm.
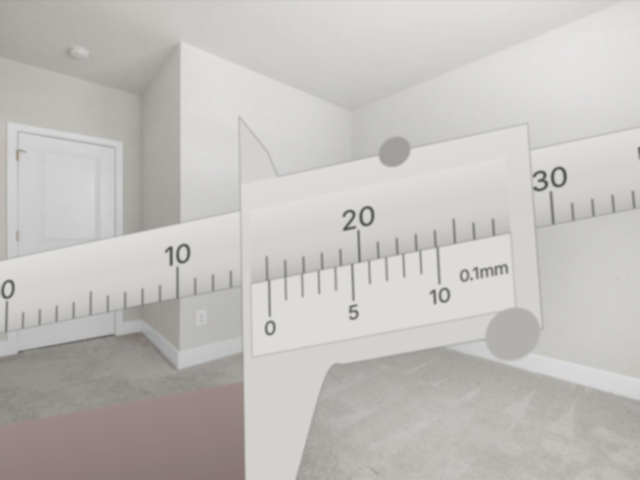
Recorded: **15.1** mm
